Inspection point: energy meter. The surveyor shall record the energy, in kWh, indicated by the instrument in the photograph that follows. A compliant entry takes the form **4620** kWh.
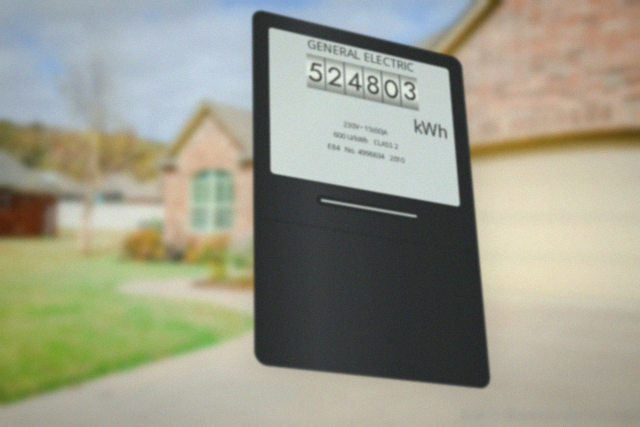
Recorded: **524803** kWh
